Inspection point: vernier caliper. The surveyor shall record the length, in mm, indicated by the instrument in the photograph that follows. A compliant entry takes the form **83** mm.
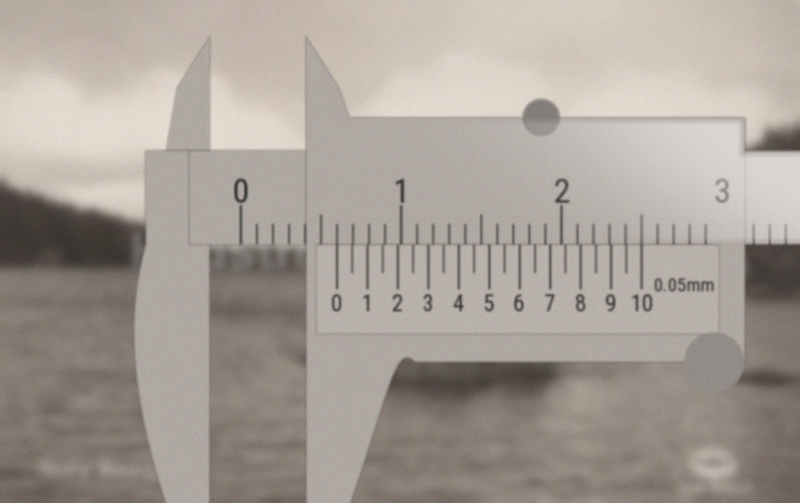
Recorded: **6.0** mm
